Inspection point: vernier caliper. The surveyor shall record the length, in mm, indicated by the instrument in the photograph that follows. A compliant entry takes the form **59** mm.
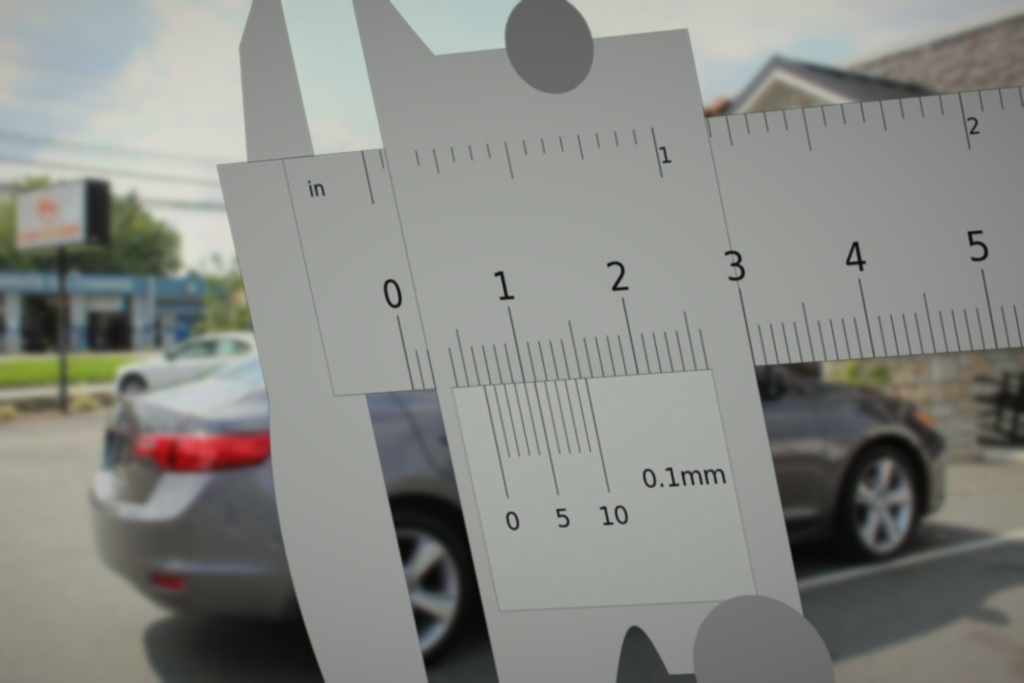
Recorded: **6.4** mm
